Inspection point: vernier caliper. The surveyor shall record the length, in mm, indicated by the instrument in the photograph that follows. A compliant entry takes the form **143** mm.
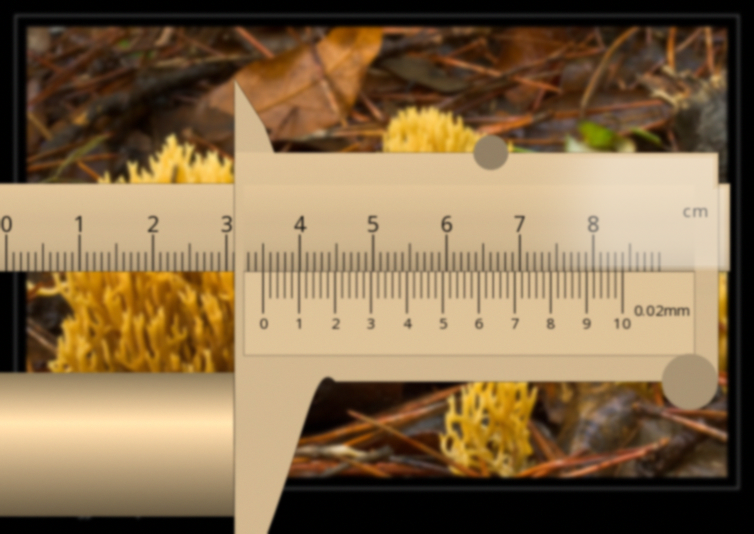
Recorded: **35.0** mm
